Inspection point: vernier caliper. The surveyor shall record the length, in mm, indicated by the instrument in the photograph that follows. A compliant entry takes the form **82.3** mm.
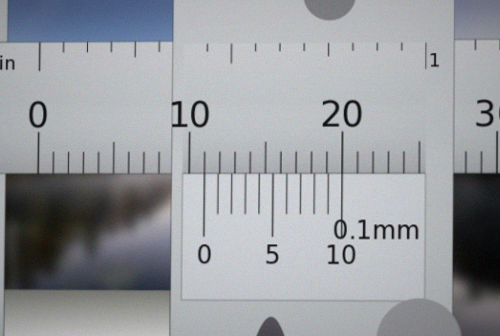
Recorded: **11.0** mm
